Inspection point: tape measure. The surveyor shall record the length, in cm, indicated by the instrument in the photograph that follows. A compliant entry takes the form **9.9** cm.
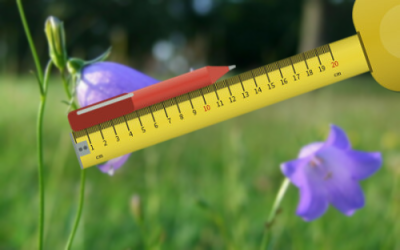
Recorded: **13** cm
